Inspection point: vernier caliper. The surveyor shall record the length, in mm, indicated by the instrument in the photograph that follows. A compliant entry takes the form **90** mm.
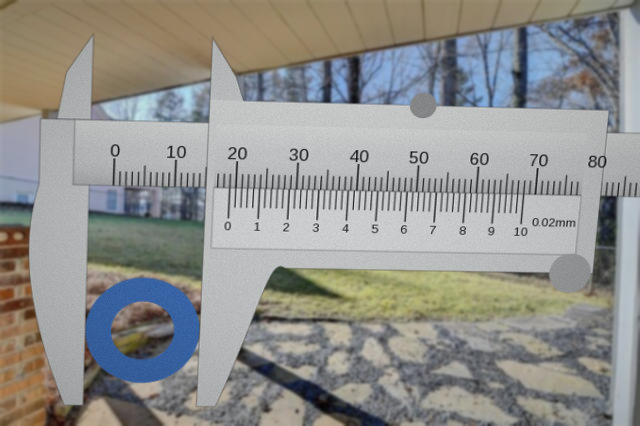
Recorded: **19.0** mm
